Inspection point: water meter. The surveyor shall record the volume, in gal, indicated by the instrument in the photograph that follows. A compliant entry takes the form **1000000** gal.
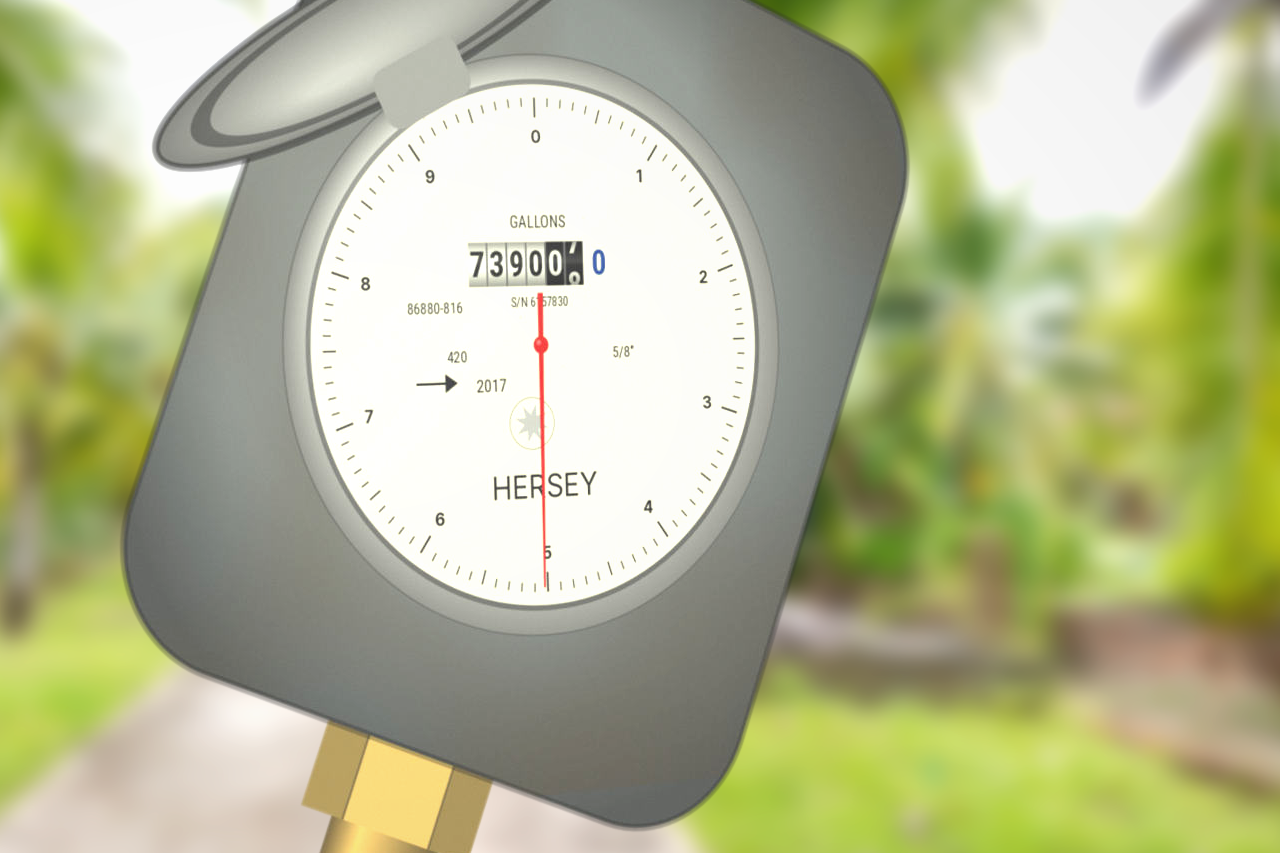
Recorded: **7390075.0** gal
